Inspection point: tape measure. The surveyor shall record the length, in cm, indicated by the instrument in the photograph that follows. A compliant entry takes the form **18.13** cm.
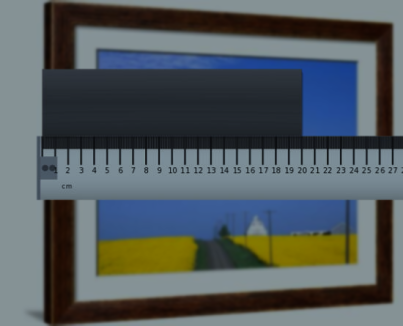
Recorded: **20** cm
